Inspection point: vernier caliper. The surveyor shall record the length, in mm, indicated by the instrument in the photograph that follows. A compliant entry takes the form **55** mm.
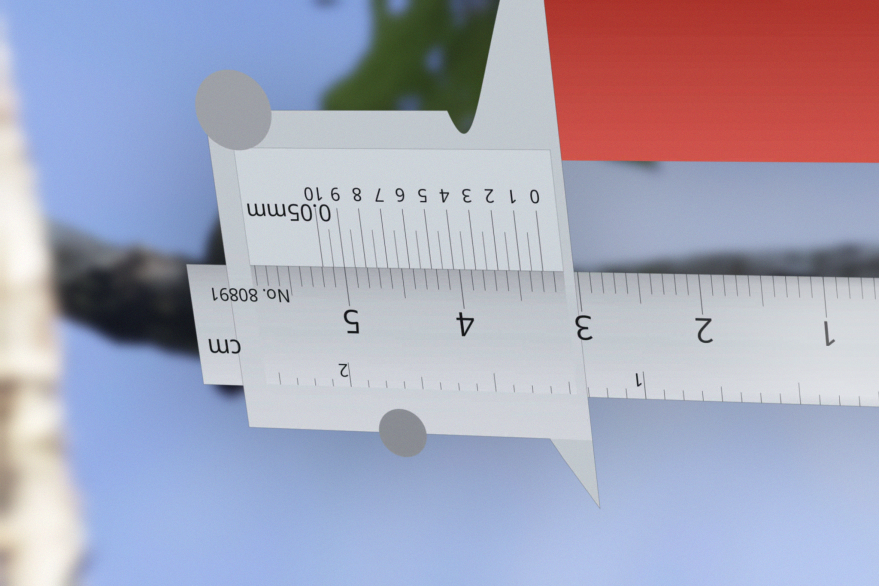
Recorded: **32.9** mm
